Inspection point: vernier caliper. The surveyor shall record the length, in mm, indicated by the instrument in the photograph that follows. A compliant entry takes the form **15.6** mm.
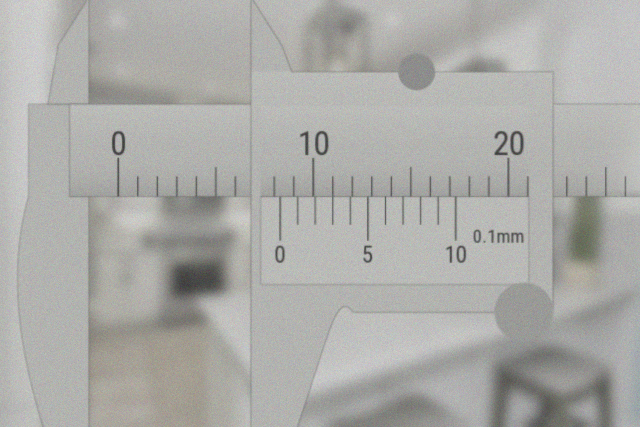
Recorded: **8.3** mm
